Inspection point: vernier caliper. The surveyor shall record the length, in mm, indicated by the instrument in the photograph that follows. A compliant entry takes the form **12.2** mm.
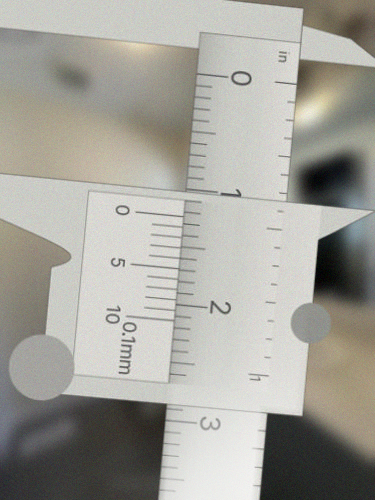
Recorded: **12.4** mm
